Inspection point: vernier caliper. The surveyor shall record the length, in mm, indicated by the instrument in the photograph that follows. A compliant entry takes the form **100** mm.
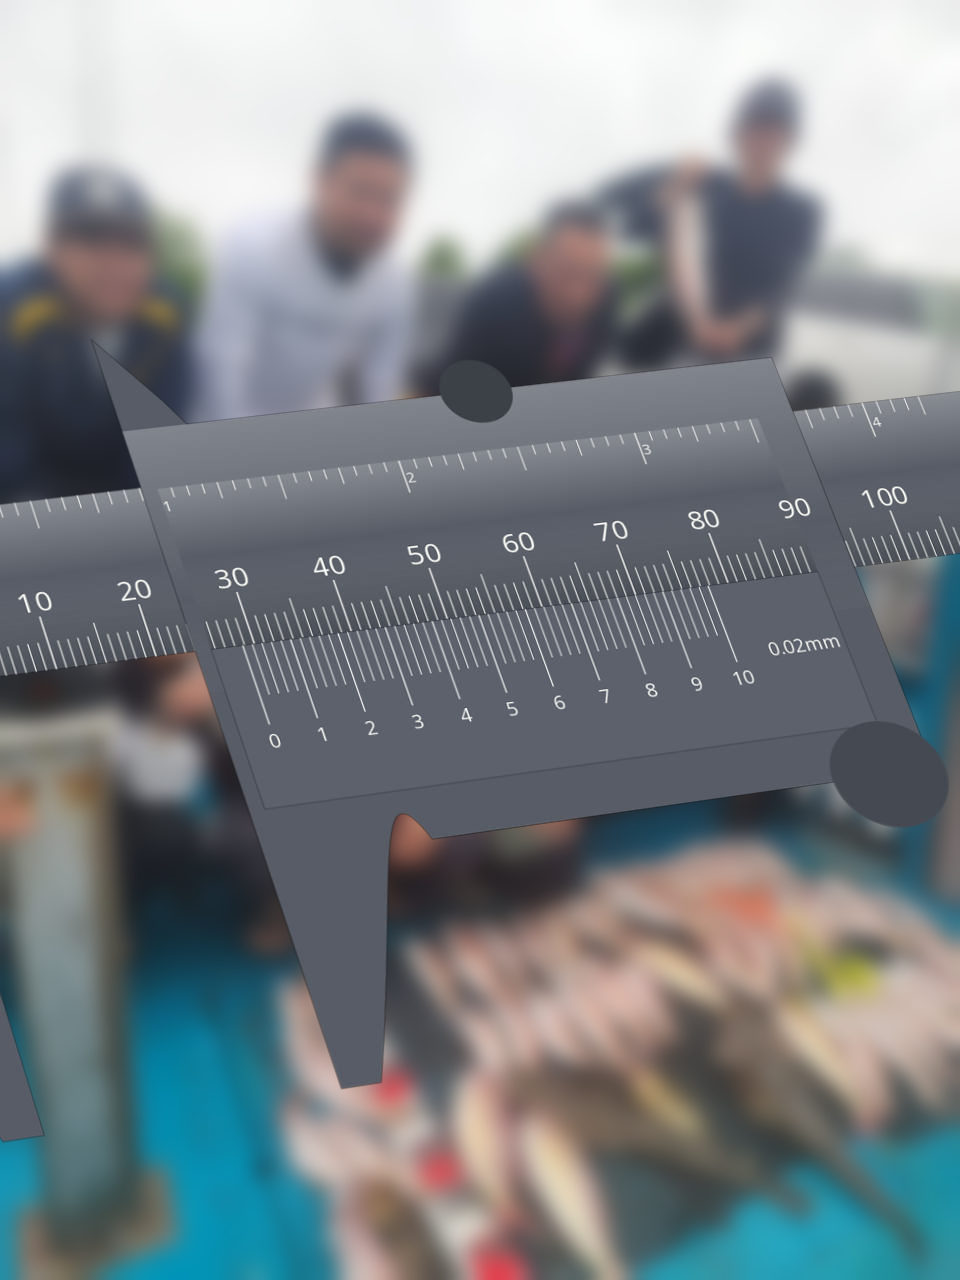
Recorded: **28.8** mm
